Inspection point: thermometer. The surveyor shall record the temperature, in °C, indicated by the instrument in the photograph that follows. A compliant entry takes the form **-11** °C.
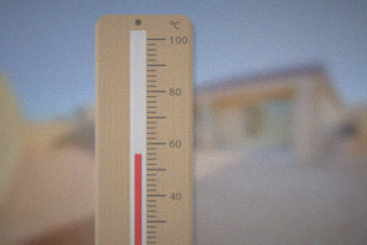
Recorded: **56** °C
